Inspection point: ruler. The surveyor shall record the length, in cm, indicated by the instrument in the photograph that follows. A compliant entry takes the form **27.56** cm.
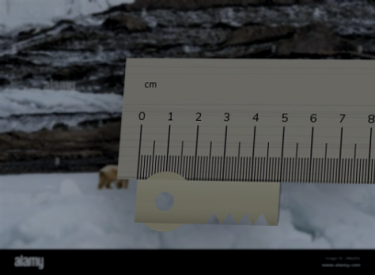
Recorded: **5** cm
